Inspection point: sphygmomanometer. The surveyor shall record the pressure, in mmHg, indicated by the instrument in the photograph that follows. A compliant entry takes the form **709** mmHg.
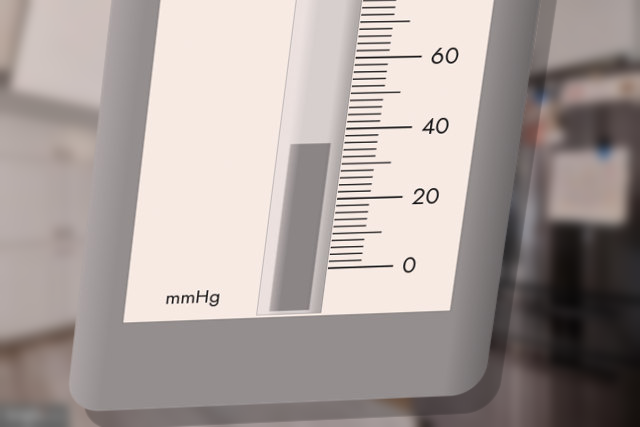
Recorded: **36** mmHg
